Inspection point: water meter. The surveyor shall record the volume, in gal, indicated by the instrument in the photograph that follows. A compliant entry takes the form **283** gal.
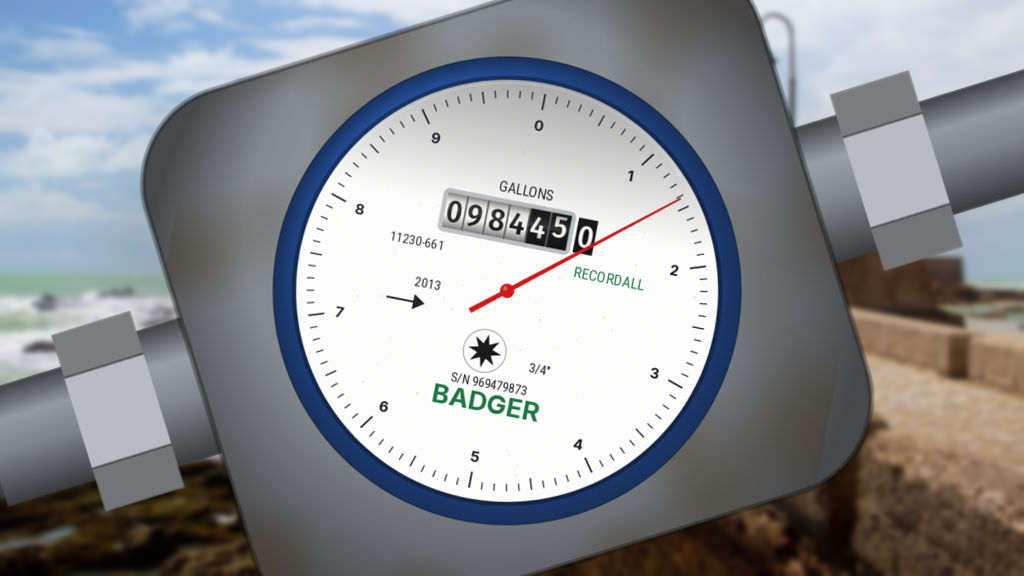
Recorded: **984451.4** gal
